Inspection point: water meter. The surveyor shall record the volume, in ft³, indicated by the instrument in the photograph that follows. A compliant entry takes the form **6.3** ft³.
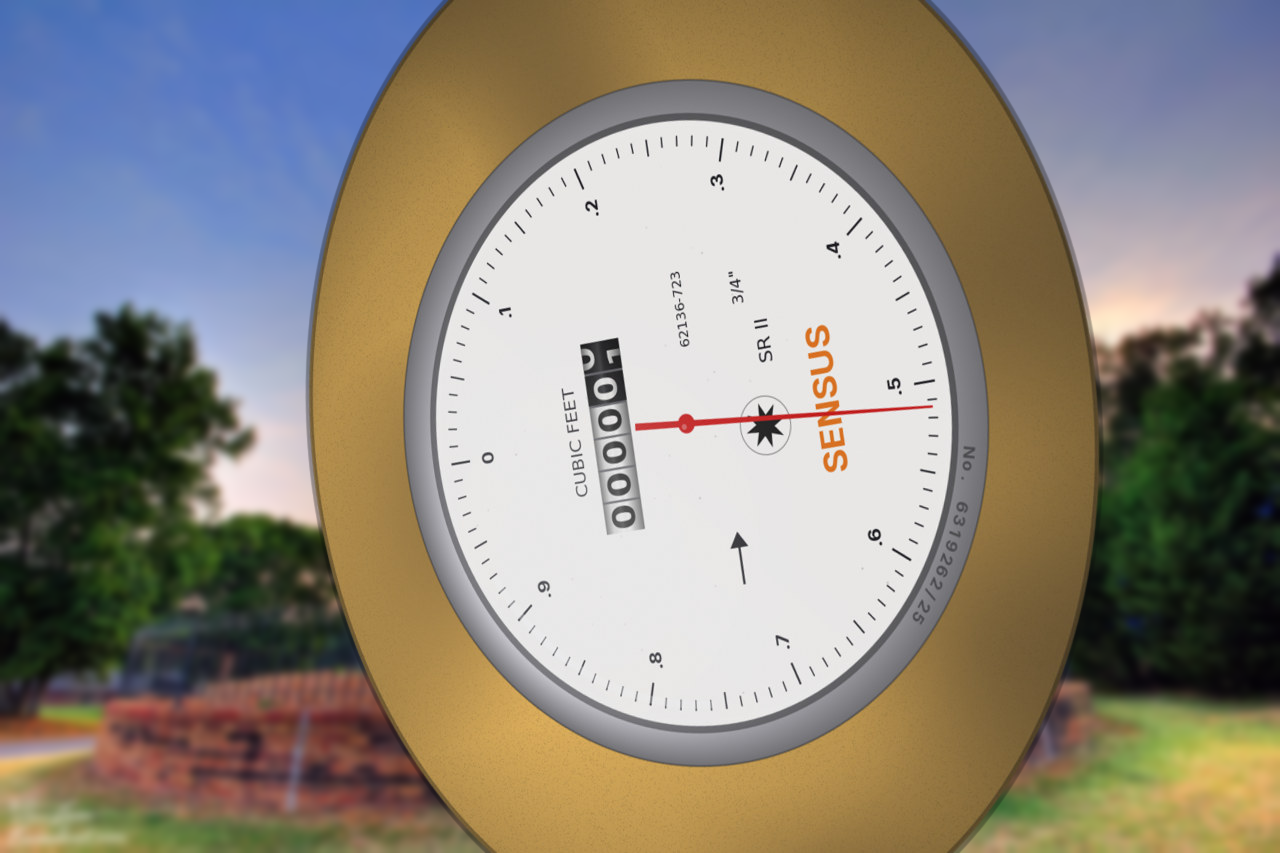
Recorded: **0.51** ft³
